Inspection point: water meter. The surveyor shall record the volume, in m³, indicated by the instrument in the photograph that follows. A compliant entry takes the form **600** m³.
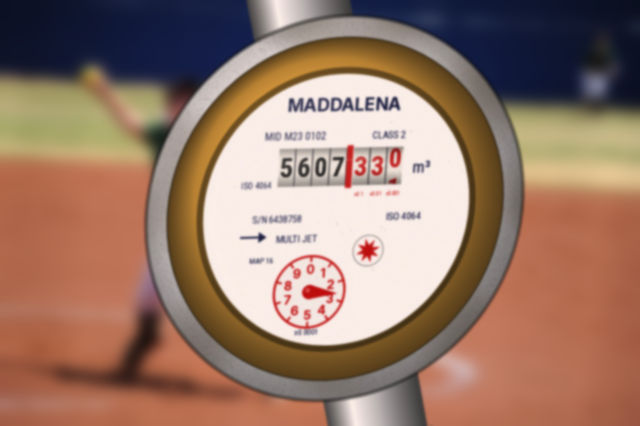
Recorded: **5607.3302** m³
